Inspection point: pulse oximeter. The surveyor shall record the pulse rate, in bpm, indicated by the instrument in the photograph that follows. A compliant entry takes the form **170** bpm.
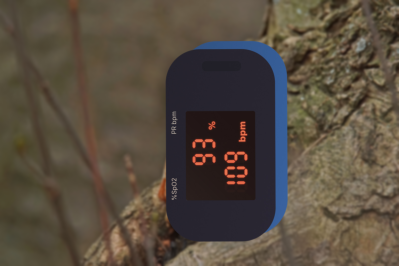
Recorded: **109** bpm
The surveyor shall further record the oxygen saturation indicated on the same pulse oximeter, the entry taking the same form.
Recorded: **93** %
